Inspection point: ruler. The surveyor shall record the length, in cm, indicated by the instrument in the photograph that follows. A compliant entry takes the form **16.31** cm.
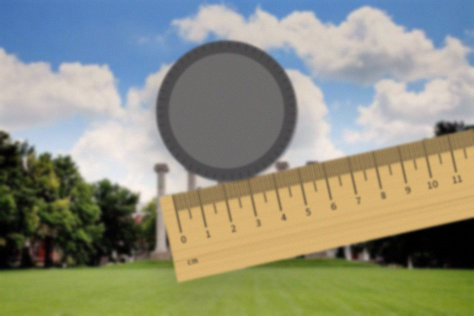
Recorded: **5.5** cm
